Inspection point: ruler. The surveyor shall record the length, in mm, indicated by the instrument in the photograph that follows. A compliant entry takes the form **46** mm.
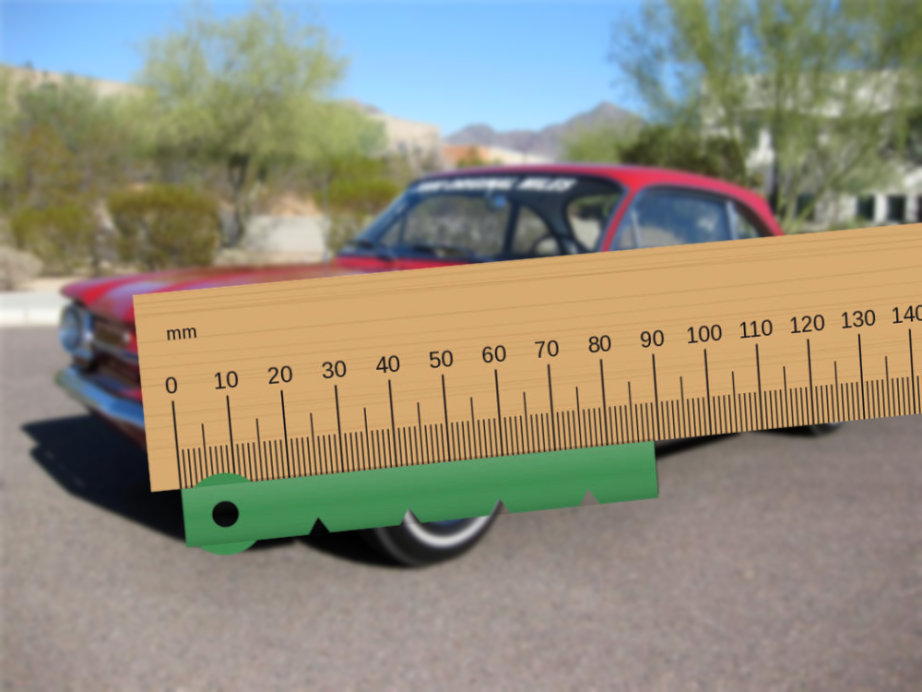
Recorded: **89** mm
